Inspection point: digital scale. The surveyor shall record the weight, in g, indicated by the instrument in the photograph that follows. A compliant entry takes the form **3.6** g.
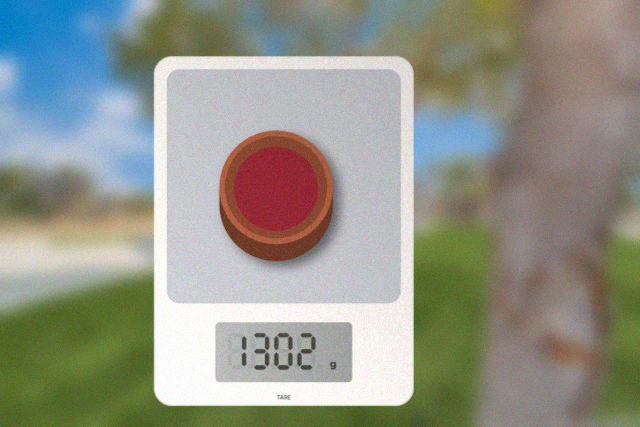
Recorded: **1302** g
